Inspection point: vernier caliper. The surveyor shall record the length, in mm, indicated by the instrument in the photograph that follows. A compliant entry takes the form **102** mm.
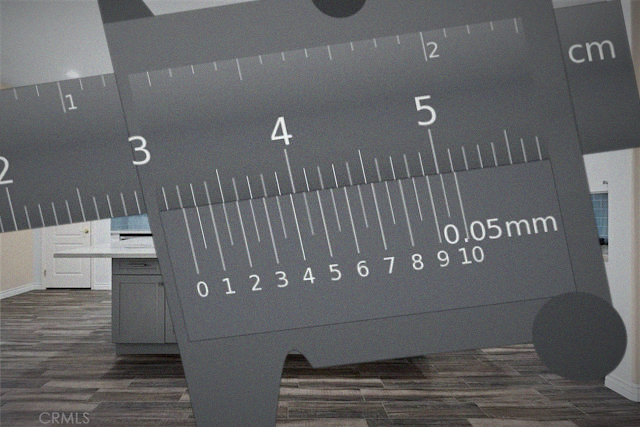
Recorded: **32.1** mm
